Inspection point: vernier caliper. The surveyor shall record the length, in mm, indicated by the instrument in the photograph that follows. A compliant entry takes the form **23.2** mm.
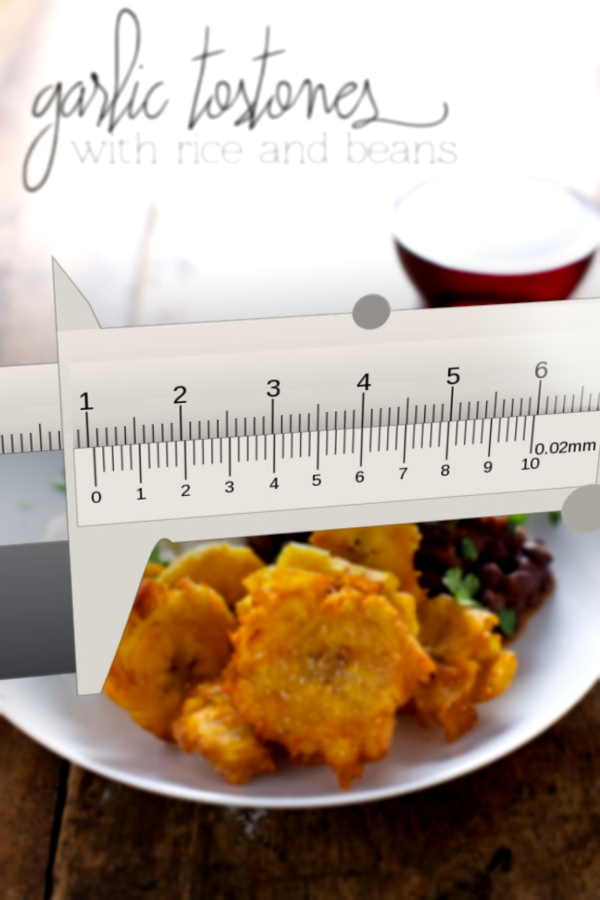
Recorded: **10.6** mm
